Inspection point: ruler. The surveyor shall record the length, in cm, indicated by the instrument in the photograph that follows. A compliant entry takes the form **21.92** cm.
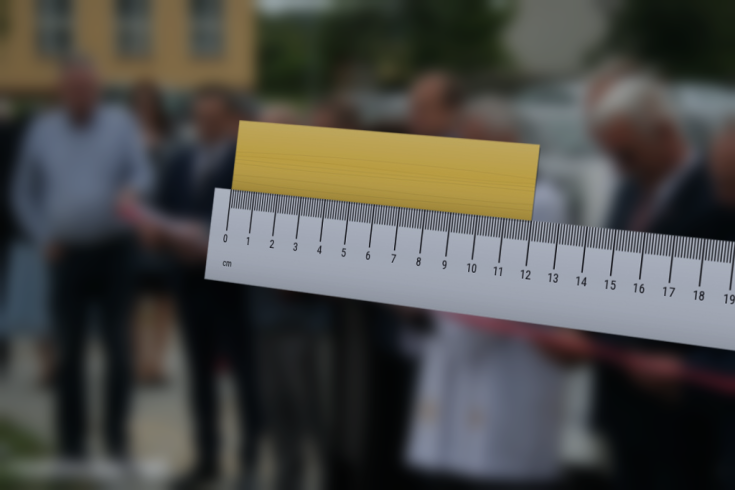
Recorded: **12** cm
